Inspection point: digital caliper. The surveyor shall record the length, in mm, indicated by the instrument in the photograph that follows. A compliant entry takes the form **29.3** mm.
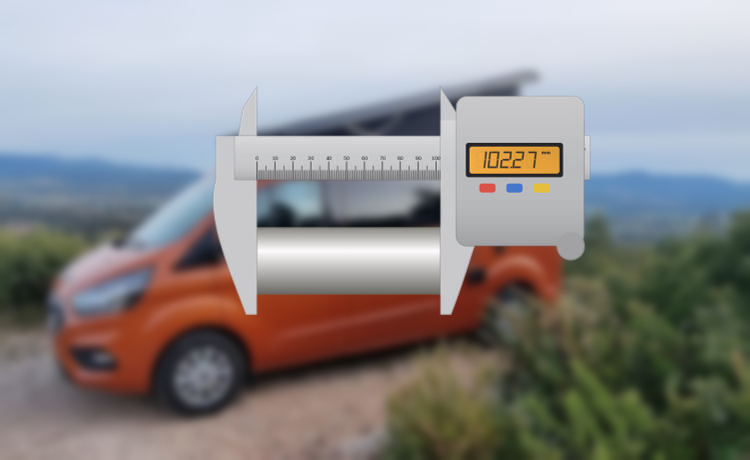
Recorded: **102.27** mm
